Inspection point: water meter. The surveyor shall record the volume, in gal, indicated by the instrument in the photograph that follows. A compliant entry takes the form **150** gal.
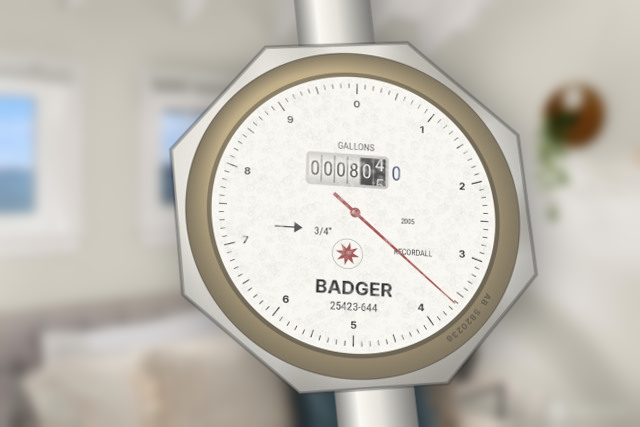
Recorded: **8043.6** gal
